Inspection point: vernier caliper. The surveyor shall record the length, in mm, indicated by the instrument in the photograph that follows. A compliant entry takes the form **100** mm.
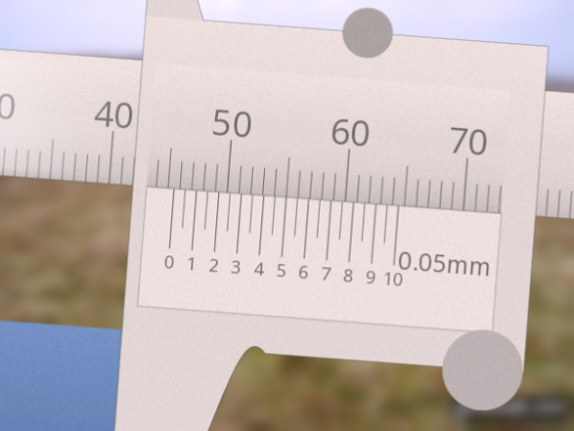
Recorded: **45.5** mm
